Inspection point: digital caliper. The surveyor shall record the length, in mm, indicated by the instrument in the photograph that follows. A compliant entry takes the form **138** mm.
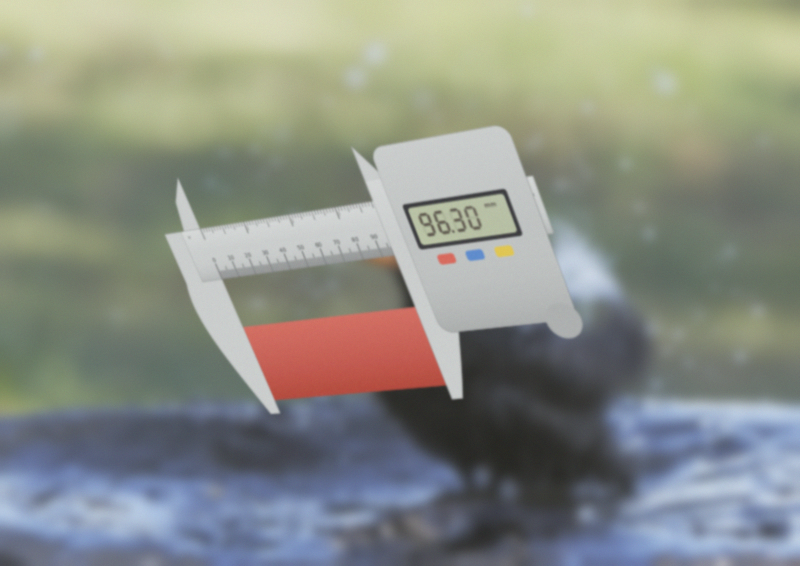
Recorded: **96.30** mm
